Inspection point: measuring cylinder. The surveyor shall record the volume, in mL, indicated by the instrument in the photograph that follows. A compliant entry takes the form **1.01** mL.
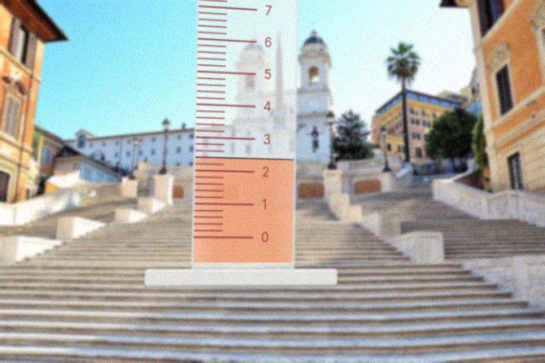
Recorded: **2.4** mL
